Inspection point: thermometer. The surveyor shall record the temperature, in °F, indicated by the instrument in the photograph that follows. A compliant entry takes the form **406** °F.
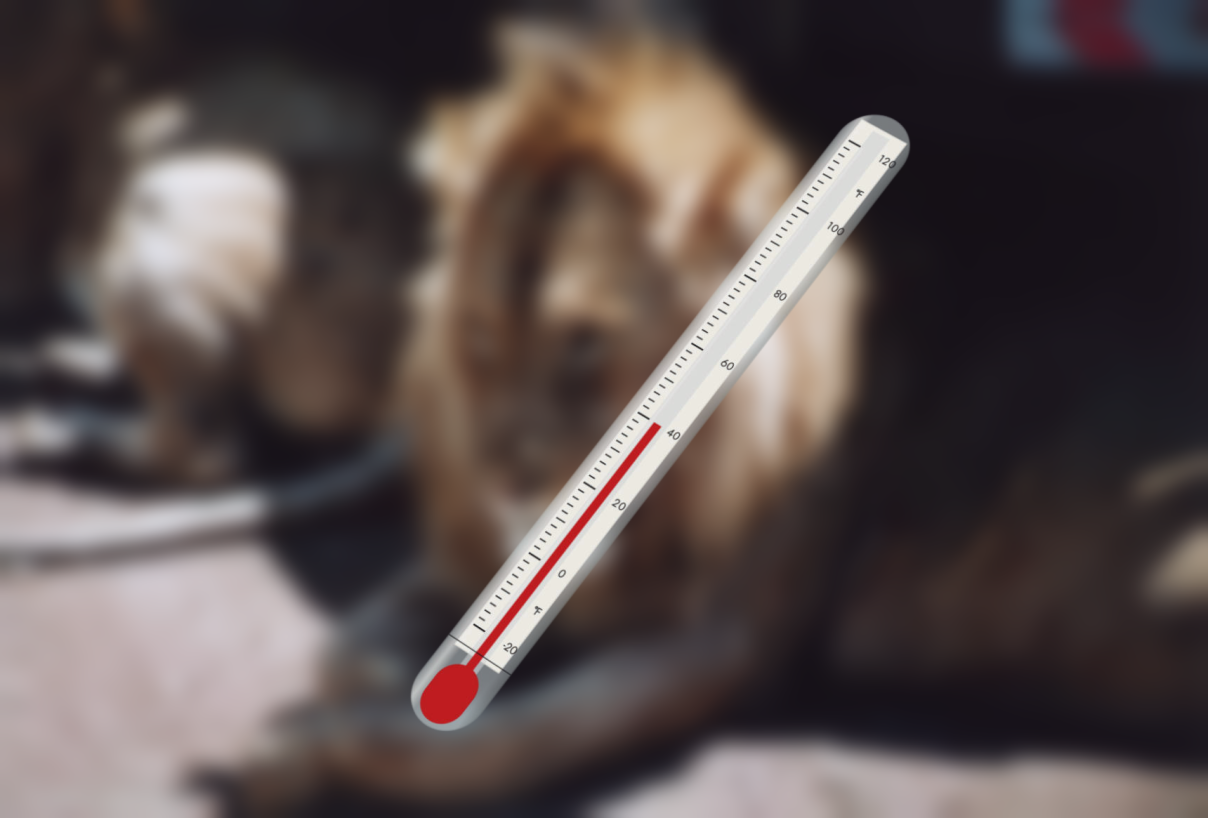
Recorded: **40** °F
